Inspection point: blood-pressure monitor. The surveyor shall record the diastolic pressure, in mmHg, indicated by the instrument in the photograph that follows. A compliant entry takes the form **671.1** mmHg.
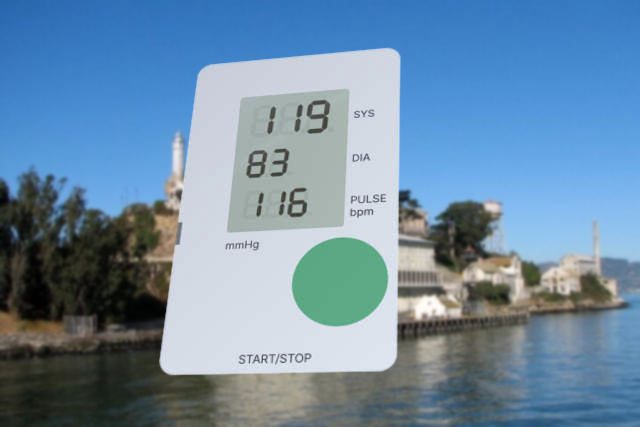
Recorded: **83** mmHg
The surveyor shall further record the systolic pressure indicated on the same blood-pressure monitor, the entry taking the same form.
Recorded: **119** mmHg
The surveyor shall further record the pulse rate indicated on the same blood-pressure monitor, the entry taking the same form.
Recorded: **116** bpm
